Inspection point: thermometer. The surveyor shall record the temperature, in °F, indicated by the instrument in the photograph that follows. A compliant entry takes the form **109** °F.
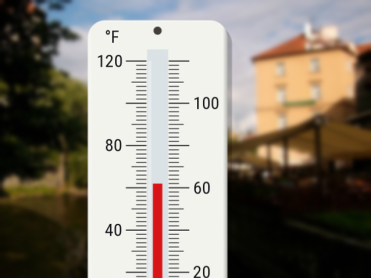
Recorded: **62** °F
